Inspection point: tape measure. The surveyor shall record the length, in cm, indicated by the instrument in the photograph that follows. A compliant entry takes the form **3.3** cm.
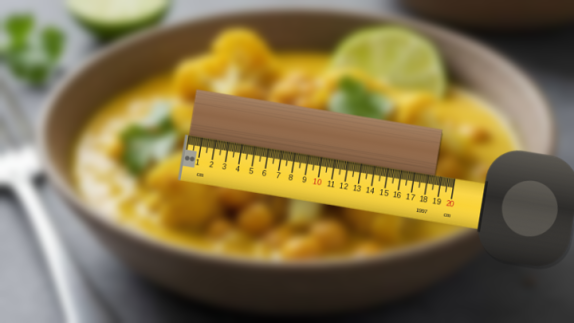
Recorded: **18.5** cm
